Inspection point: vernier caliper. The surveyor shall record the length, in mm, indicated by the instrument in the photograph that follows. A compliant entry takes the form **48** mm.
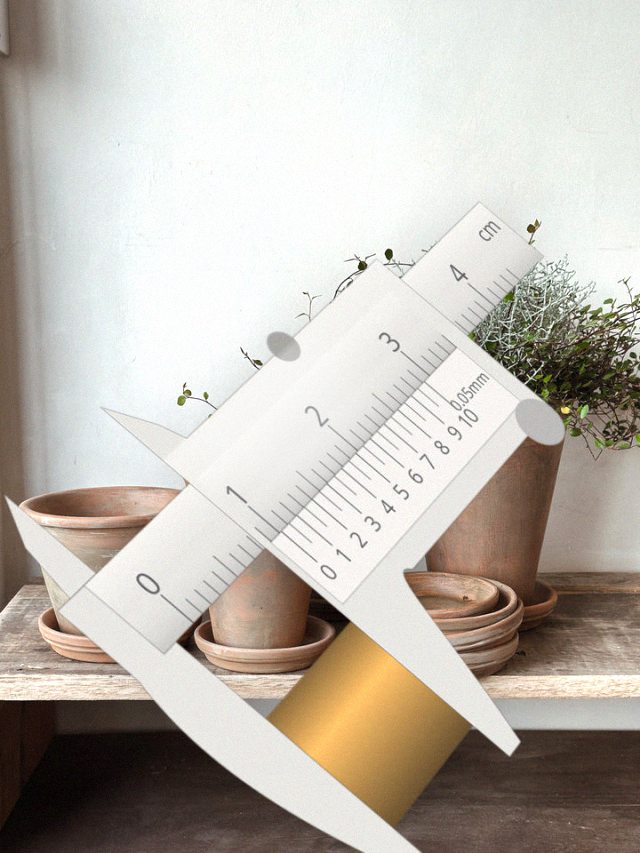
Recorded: **10.2** mm
